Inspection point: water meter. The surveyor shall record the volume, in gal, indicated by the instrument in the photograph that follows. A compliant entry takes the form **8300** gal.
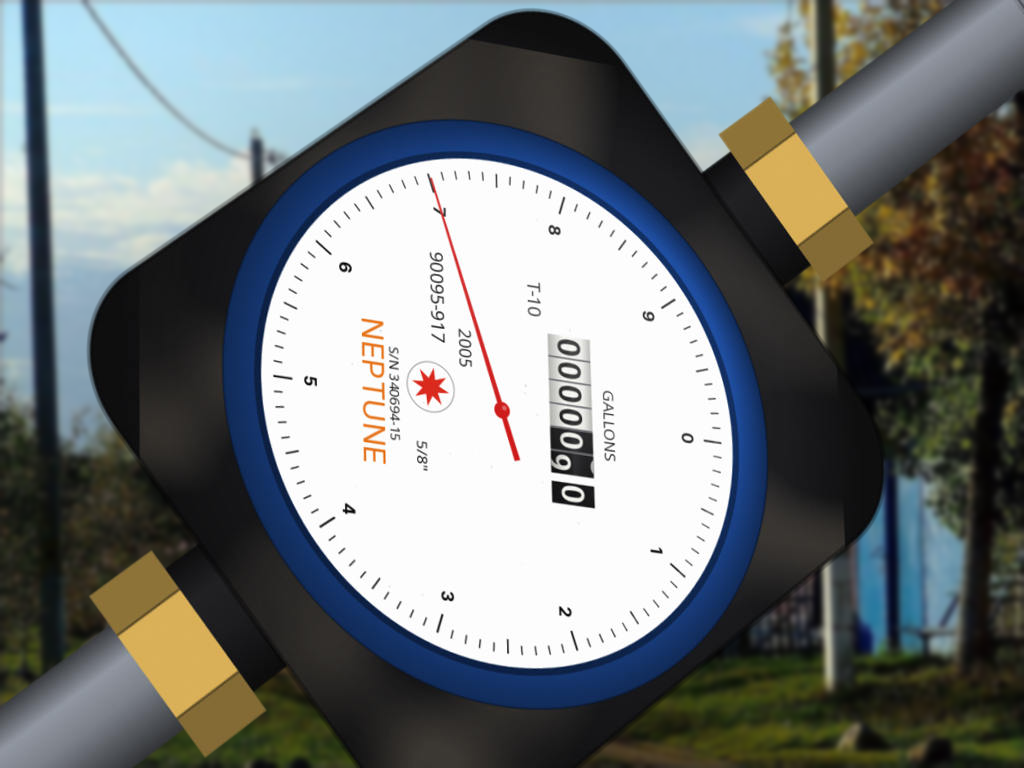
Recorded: **87.0** gal
